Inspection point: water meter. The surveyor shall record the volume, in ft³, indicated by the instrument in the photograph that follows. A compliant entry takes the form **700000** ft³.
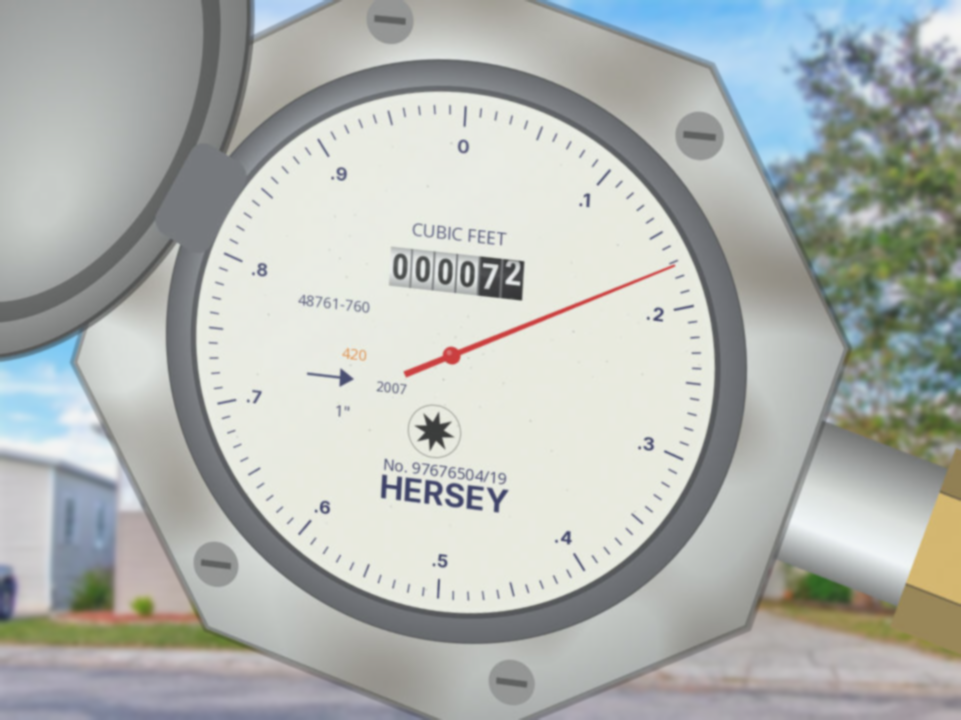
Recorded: **72.17** ft³
